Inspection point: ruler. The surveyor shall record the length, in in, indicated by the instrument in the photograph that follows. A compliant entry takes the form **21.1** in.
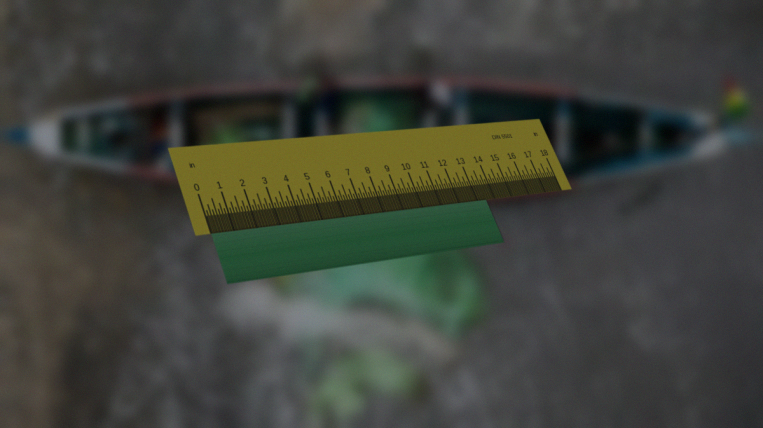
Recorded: **13.5** in
